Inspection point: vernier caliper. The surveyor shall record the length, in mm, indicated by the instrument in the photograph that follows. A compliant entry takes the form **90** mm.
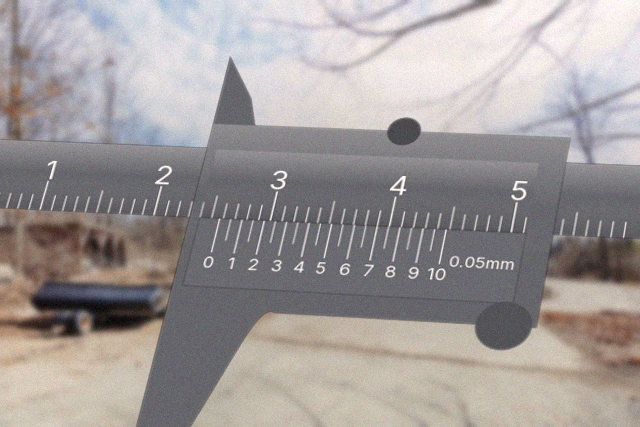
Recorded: **25.7** mm
